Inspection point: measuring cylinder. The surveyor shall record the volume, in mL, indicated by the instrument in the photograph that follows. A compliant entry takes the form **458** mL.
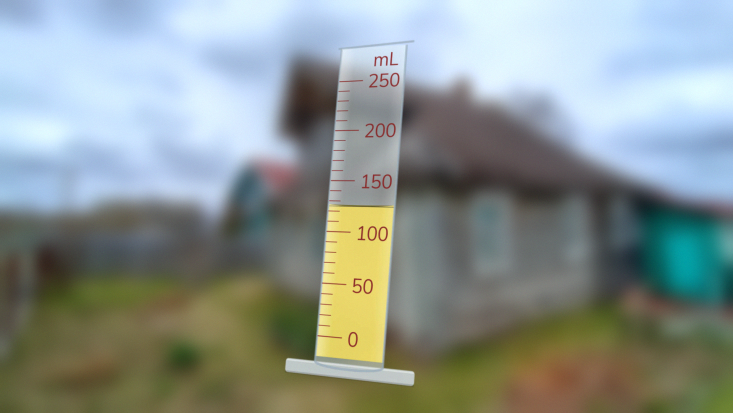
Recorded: **125** mL
